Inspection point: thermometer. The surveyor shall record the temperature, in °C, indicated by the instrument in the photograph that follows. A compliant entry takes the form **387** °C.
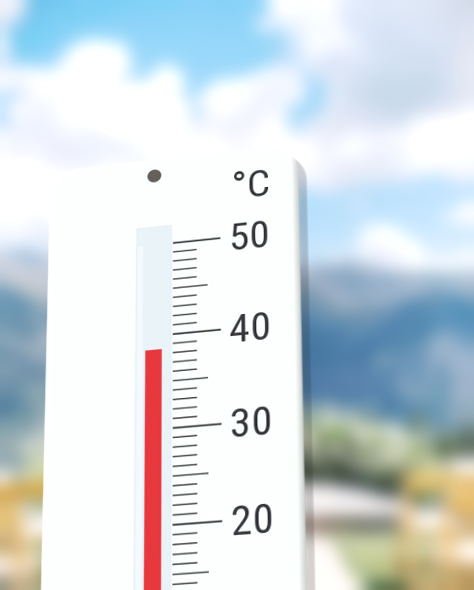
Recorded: **38.5** °C
